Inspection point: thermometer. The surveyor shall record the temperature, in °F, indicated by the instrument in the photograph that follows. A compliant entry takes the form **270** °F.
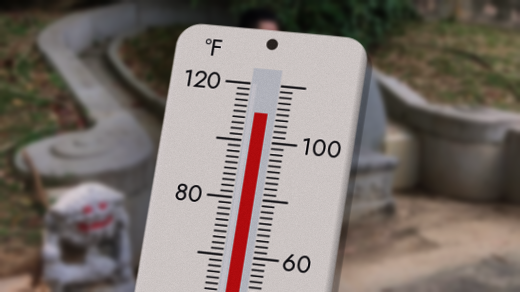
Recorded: **110** °F
